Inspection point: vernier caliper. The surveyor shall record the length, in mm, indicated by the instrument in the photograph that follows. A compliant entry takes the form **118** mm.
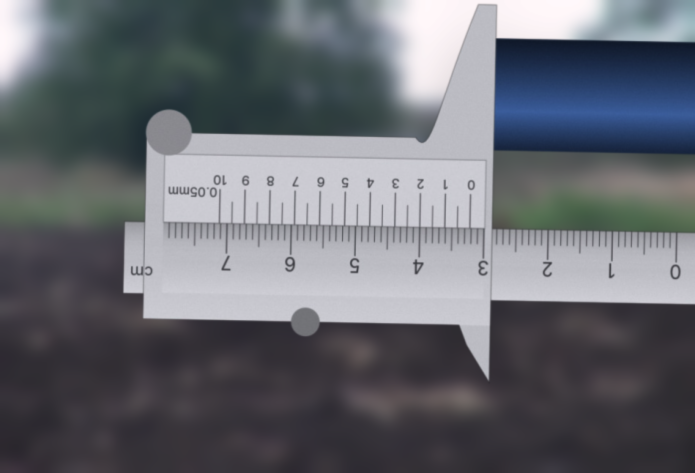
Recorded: **32.2** mm
